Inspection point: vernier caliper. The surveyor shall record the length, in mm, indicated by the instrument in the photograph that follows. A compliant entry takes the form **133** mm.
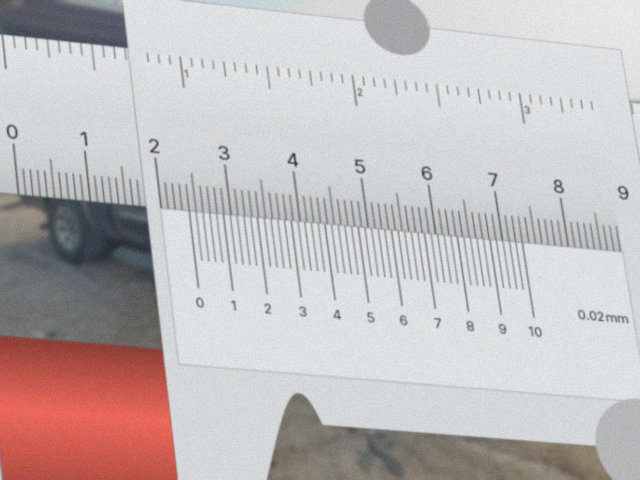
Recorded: **24.0** mm
